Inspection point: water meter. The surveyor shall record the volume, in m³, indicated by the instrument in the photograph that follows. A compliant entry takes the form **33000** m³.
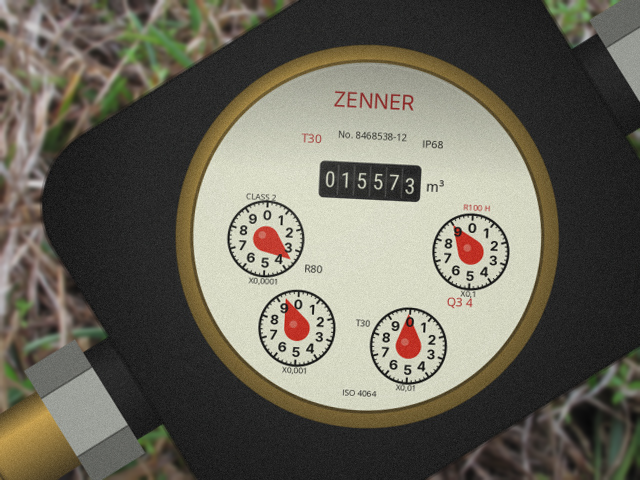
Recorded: **15572.8993** m³
